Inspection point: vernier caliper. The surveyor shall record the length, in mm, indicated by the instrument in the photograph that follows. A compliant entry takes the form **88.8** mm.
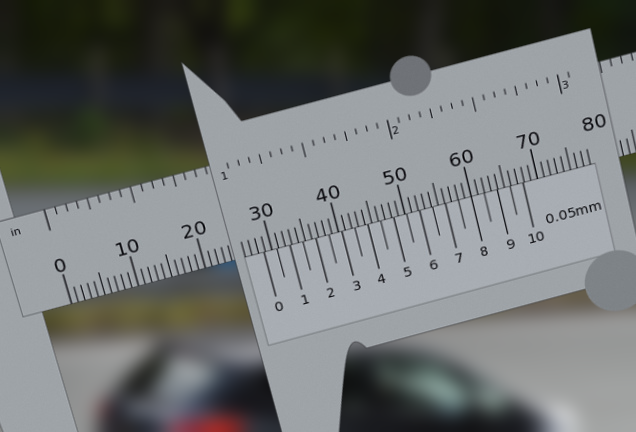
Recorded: **28.8** mm
